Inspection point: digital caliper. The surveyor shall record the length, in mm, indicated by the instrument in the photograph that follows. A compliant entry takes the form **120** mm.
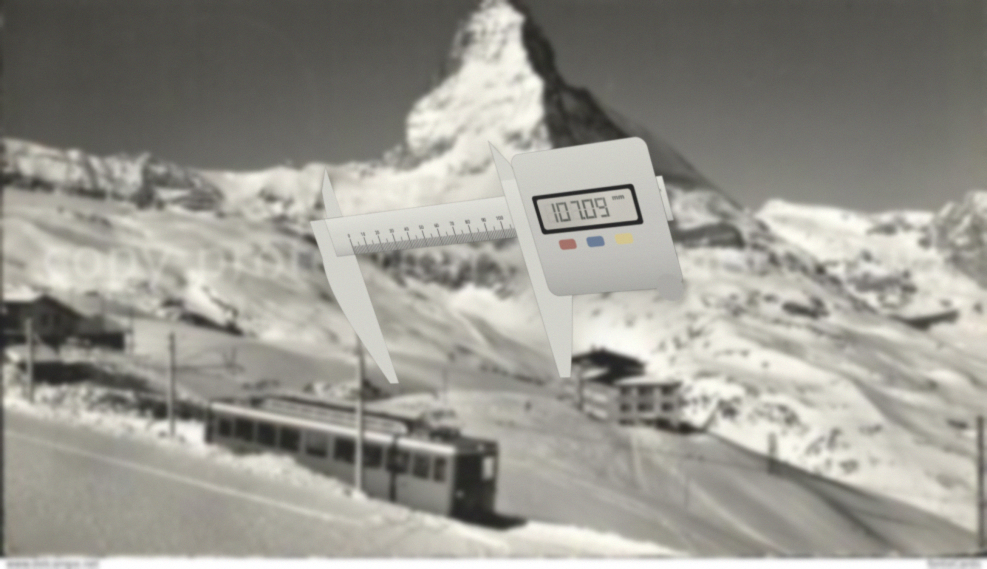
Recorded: **107.09** mm
